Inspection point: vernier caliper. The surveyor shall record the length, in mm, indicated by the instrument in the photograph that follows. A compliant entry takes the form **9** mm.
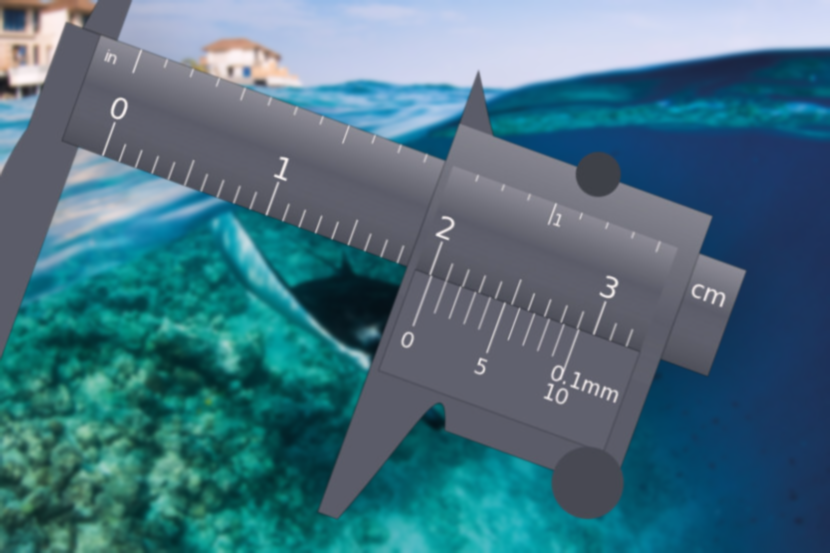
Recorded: **20.1** mm
